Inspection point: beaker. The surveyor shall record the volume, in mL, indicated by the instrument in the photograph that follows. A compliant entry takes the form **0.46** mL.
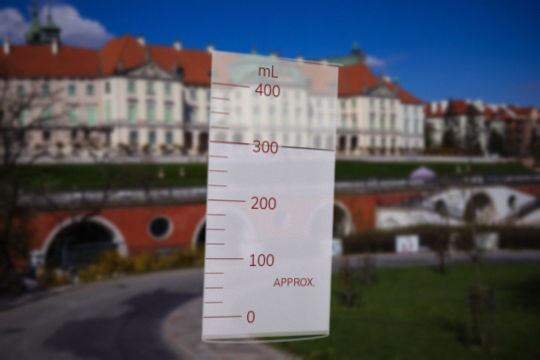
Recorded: **300** mL
